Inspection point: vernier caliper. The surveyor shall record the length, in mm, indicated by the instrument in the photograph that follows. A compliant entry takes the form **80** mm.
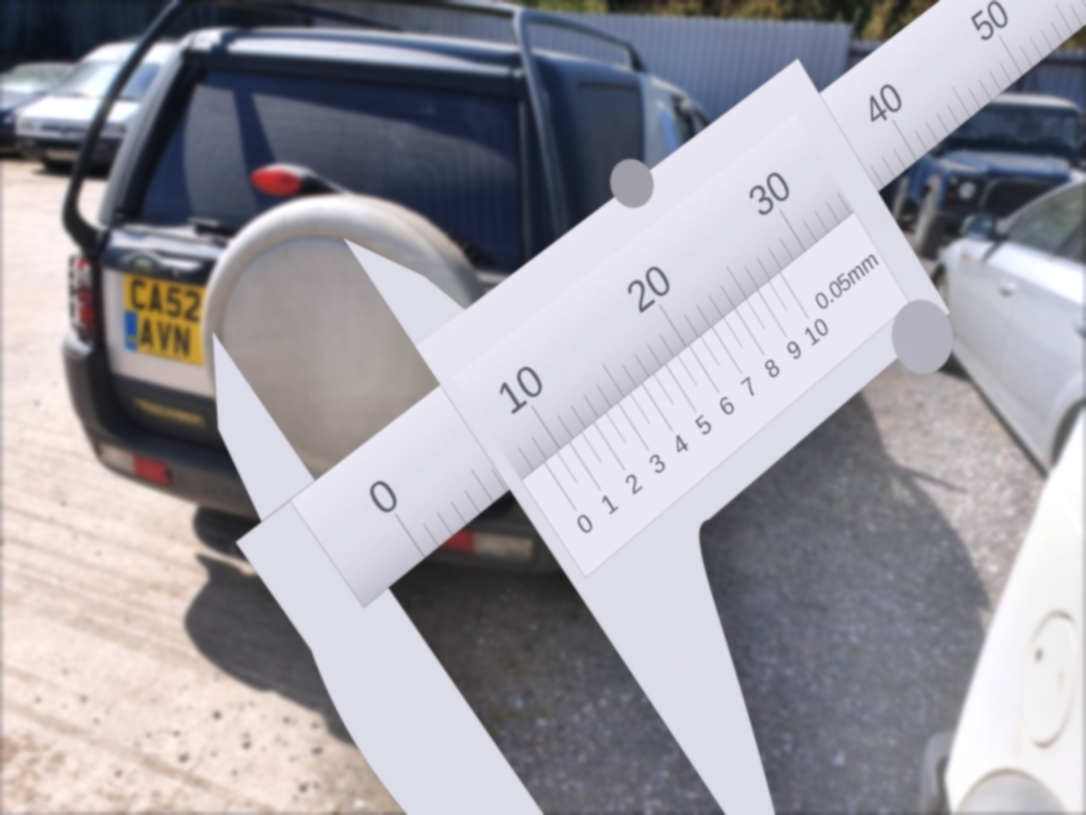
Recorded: **8.8** mm
